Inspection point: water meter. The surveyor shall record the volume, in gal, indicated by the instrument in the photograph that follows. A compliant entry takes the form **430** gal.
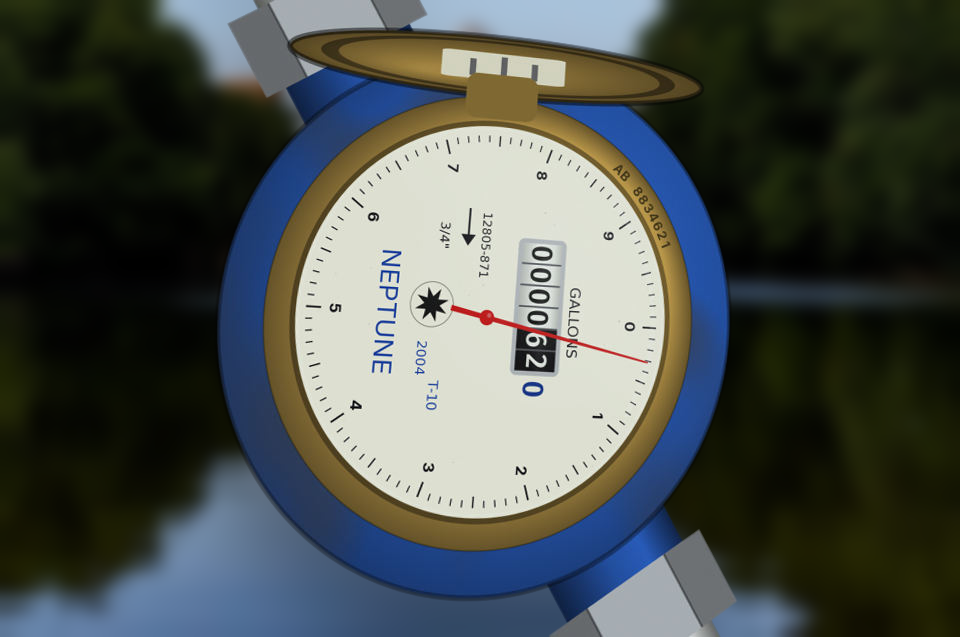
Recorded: **620.3** gal
